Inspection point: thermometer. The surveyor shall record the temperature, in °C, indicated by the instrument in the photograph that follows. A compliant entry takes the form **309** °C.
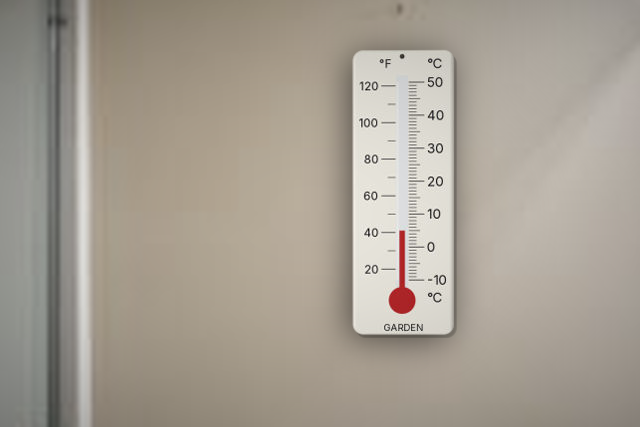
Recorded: **5** °C
